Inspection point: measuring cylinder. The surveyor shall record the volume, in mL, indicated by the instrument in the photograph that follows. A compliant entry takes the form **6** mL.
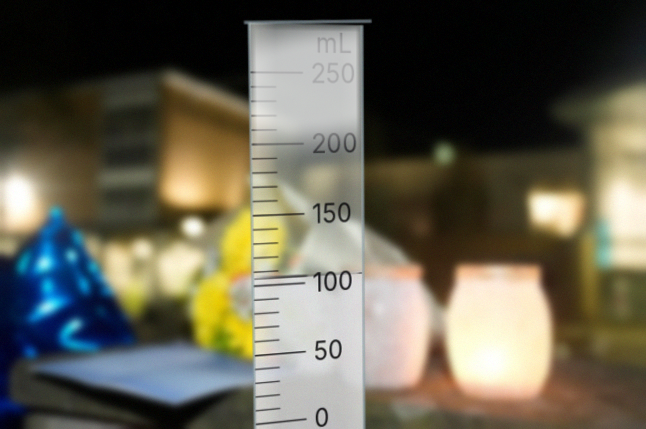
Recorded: **105** mL
